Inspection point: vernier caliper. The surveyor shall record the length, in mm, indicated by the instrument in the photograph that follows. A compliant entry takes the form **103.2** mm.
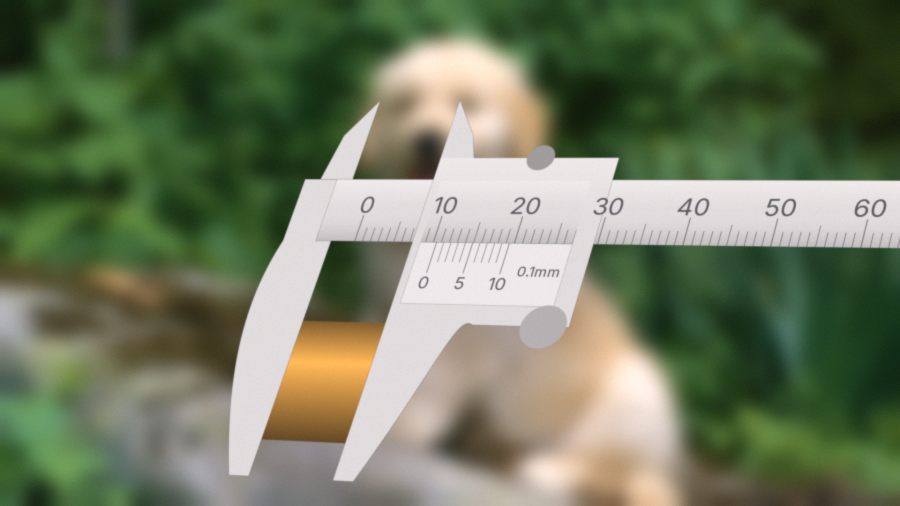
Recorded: **10.4** mm
